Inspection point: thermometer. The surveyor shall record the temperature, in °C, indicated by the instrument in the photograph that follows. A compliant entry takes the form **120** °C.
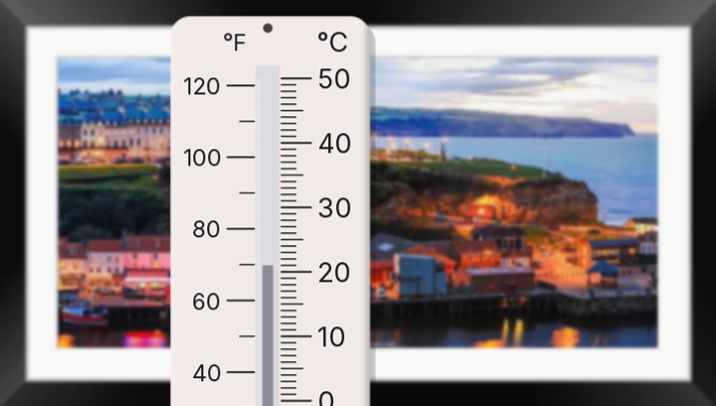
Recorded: **21** °C
